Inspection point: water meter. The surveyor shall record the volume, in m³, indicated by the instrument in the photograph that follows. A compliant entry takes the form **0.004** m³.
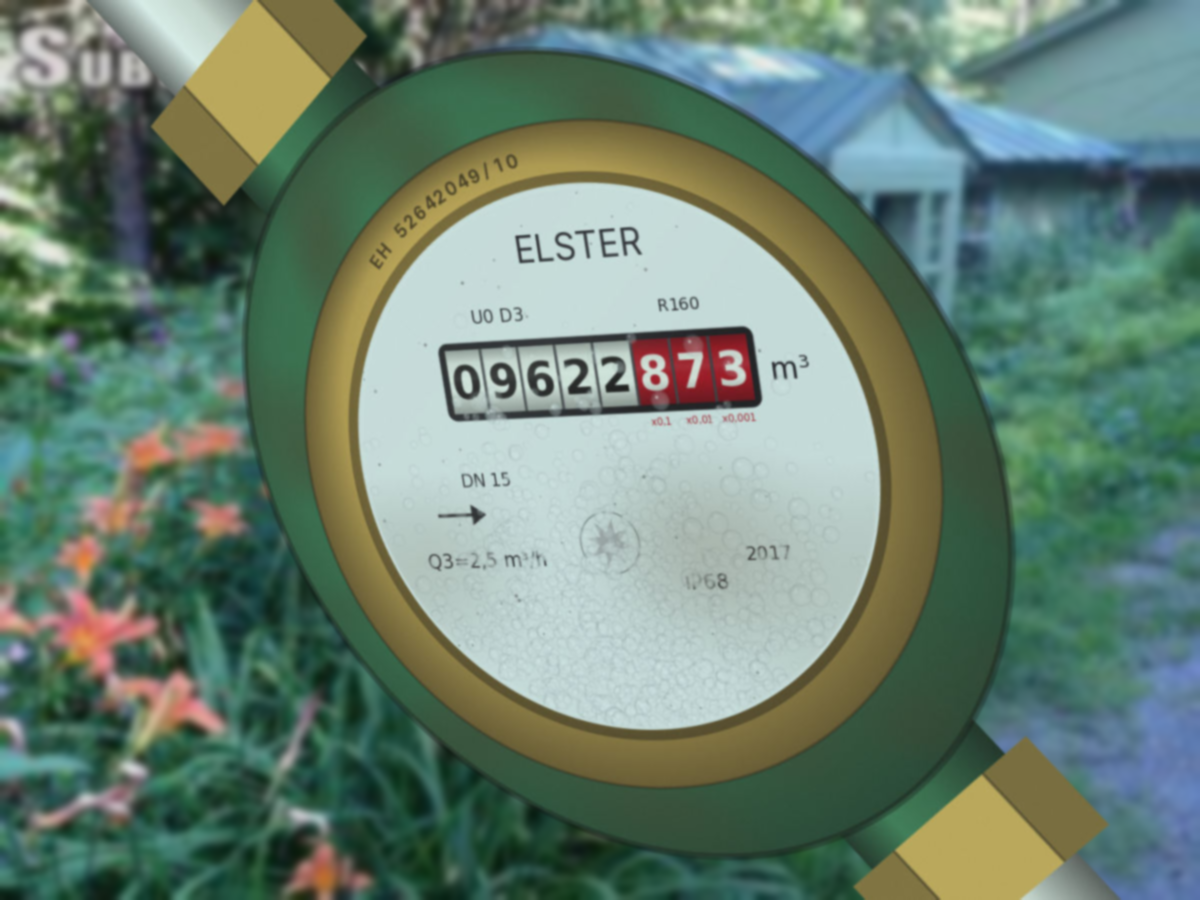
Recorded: **9622.873** m³
